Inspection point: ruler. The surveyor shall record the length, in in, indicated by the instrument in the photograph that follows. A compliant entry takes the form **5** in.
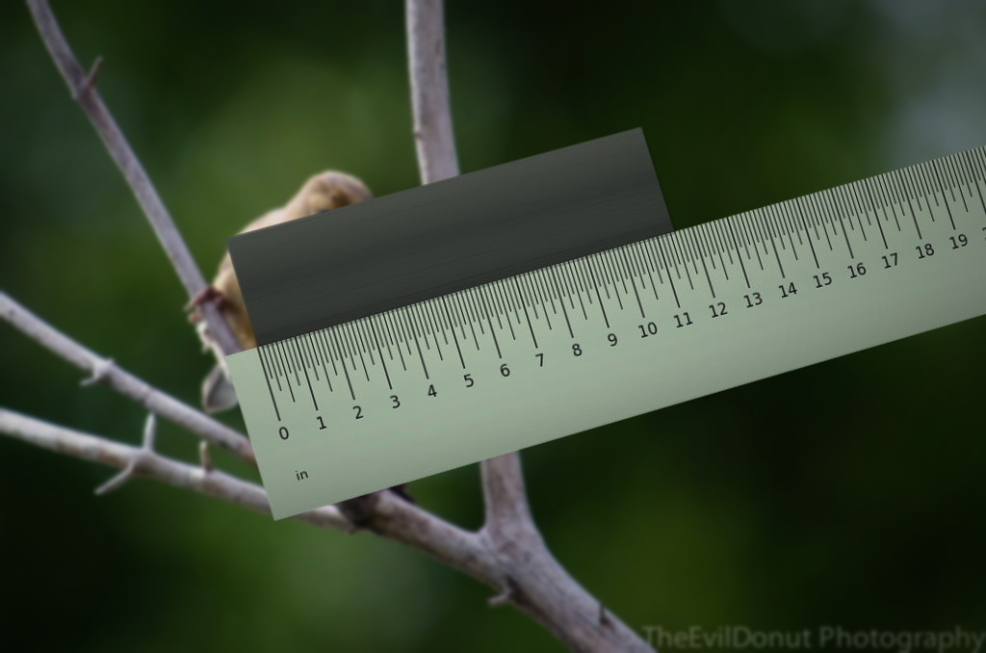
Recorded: **11.5** in
